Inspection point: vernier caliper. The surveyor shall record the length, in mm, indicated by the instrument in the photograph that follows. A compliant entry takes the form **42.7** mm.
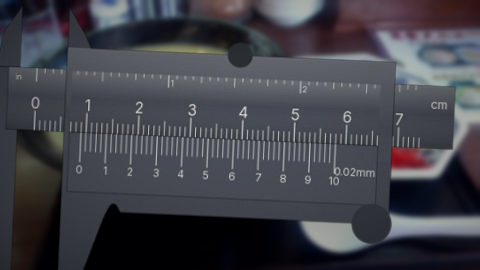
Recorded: **9.0** mm
